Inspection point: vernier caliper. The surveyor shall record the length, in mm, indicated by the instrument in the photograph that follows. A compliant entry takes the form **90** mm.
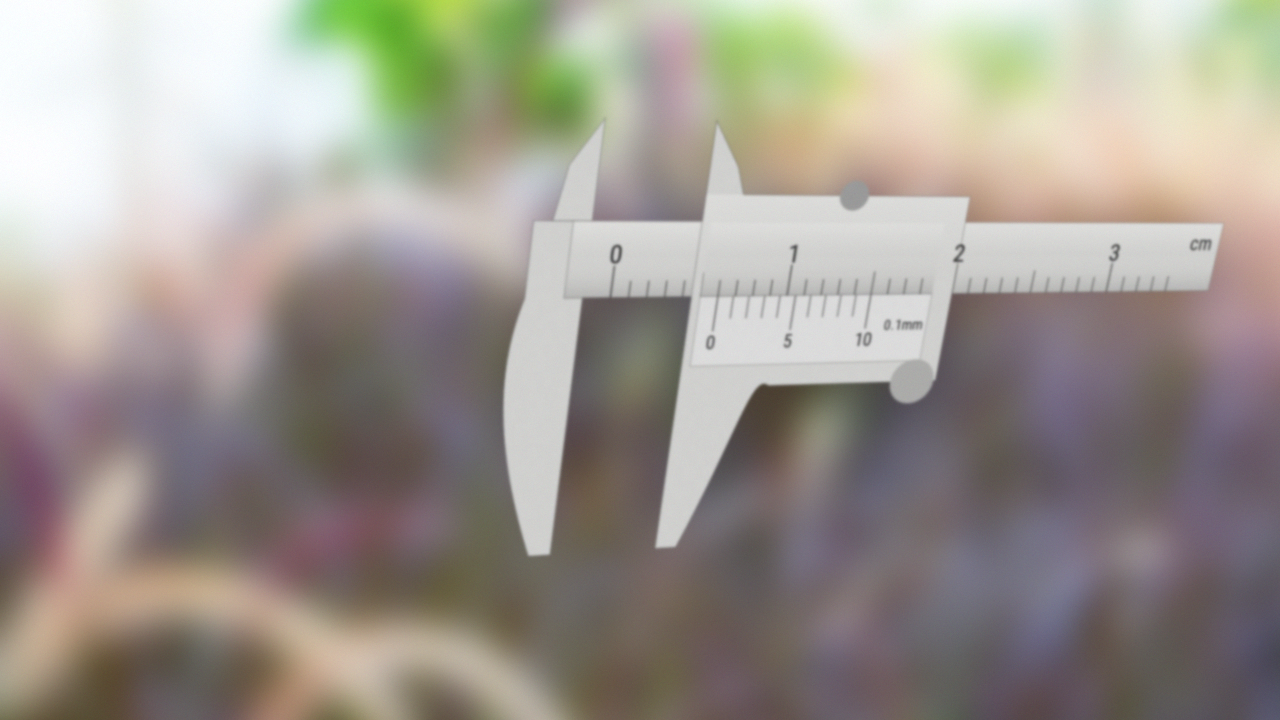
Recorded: **6.0** mm
